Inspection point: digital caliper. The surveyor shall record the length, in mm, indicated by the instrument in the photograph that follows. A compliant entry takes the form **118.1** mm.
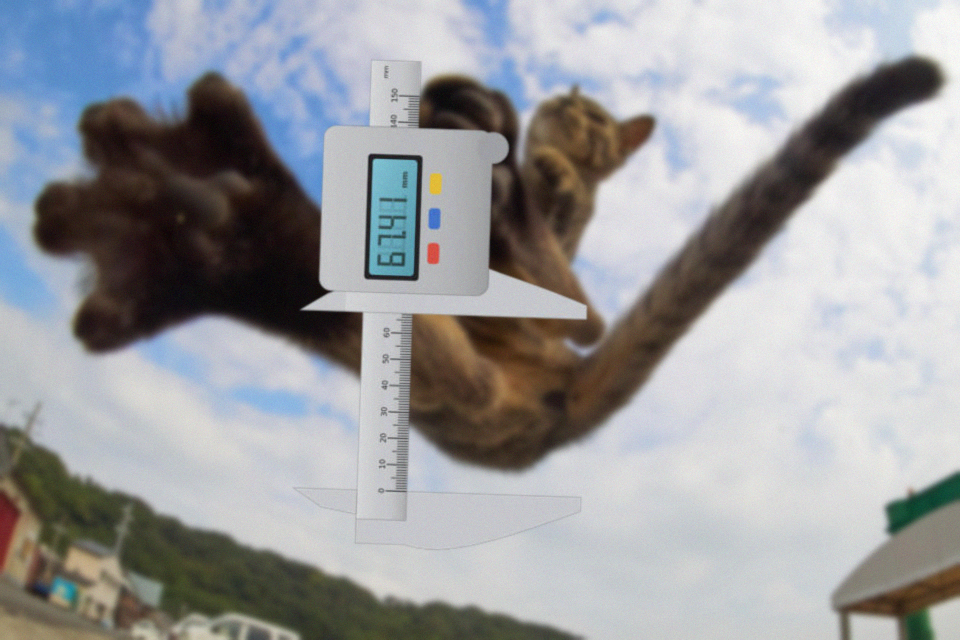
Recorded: **67.41** mm
